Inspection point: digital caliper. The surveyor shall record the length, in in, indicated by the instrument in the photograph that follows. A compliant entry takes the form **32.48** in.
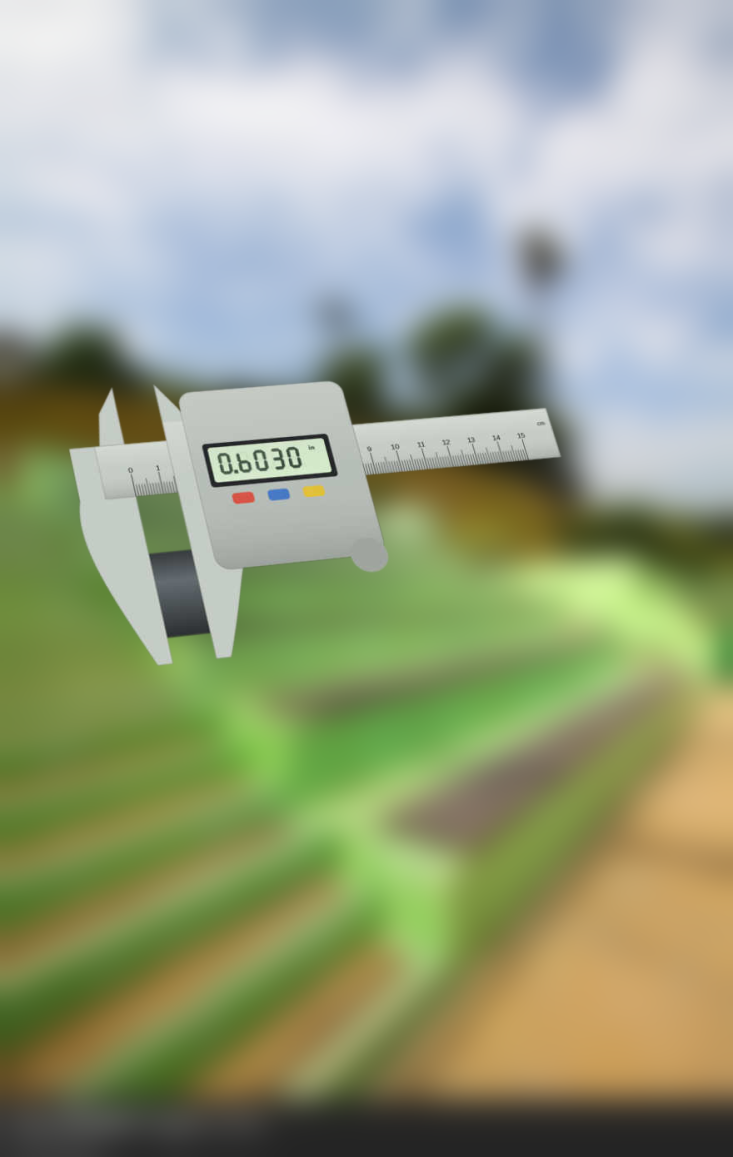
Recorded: **0.6030** in
